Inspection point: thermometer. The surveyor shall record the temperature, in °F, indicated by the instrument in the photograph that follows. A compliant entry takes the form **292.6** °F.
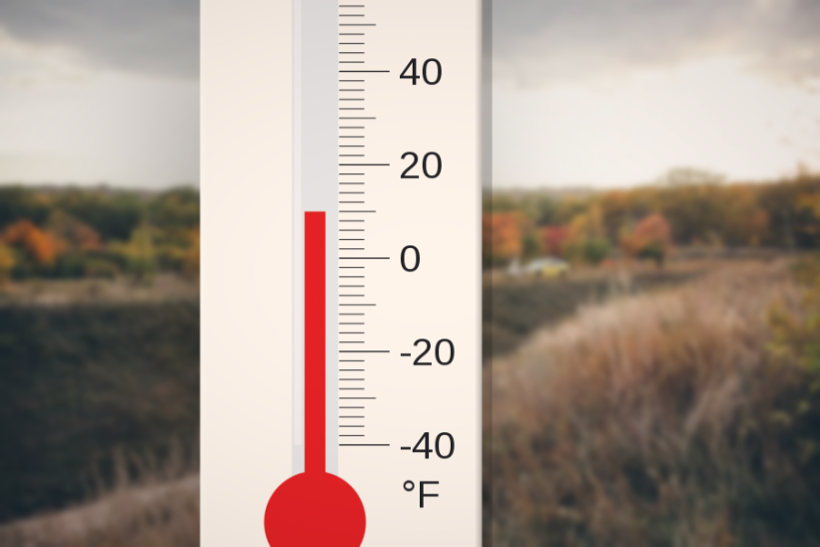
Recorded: **10** °F
